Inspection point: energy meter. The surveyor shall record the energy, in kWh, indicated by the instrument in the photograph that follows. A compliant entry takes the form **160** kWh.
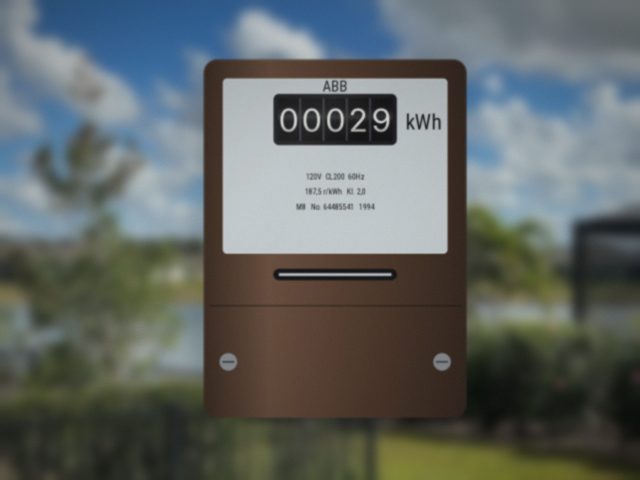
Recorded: **29** kWh
